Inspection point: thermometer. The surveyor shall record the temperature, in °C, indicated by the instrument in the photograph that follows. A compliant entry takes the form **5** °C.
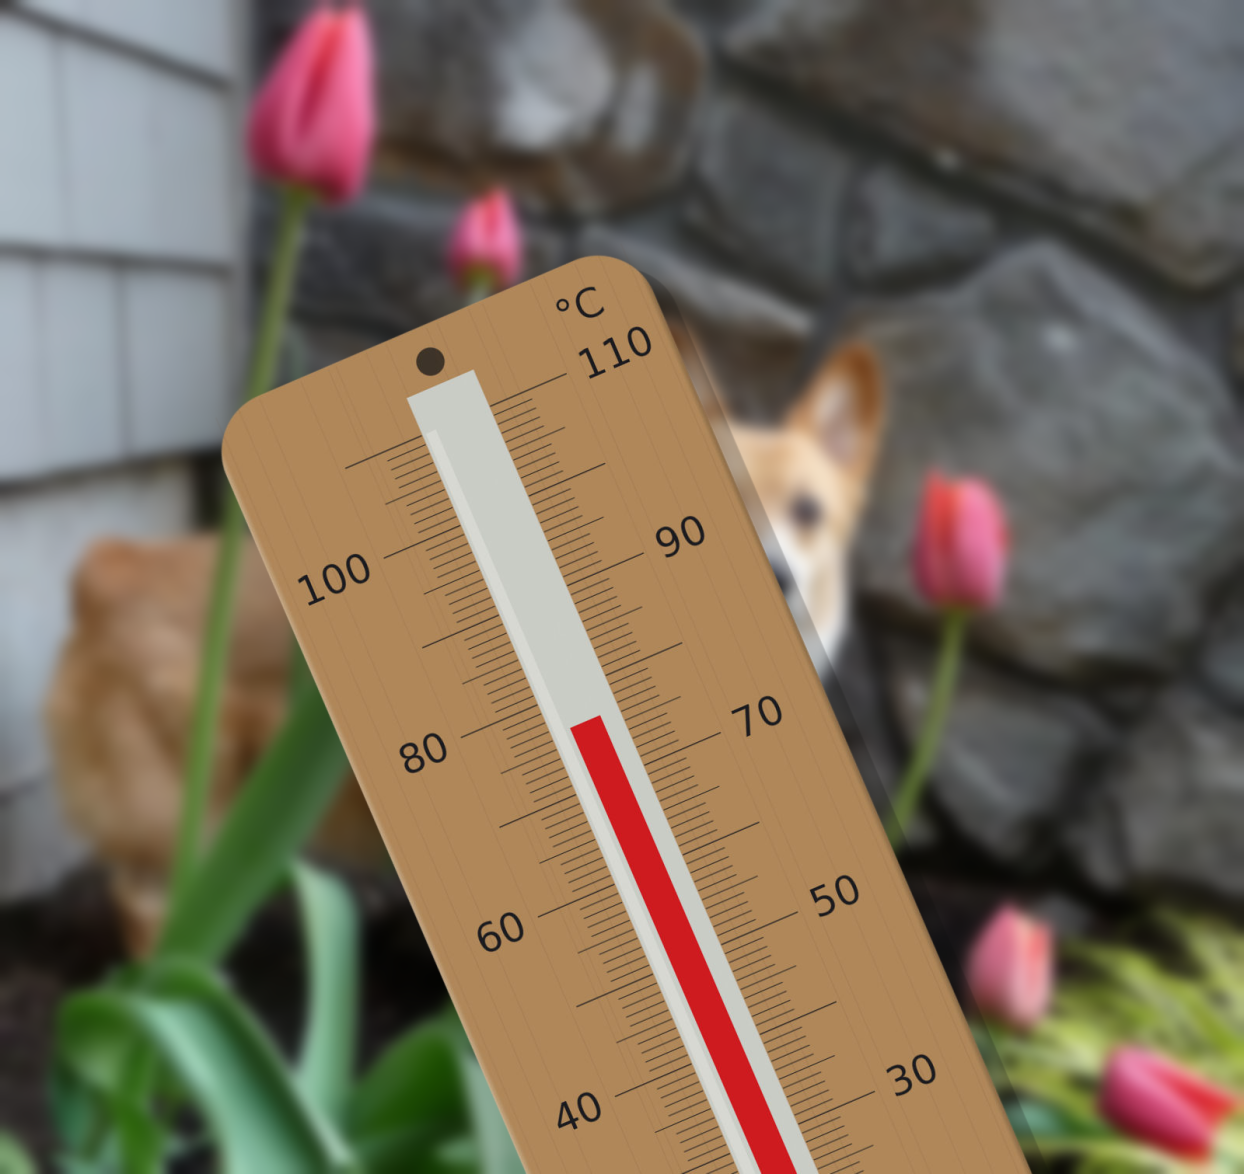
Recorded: **76.5** °C
